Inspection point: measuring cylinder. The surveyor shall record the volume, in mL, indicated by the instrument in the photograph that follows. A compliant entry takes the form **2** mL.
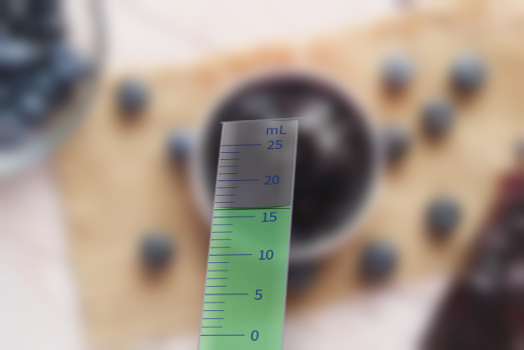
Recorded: **16** mL
